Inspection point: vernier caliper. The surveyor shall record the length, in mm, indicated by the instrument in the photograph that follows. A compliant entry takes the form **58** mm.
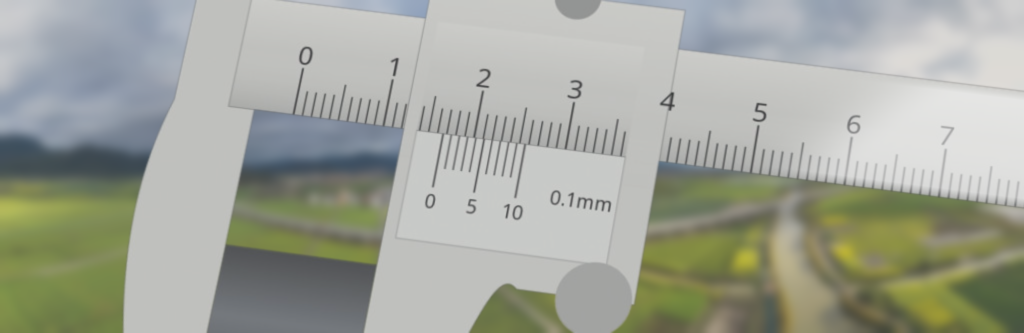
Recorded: **16.6** mm
